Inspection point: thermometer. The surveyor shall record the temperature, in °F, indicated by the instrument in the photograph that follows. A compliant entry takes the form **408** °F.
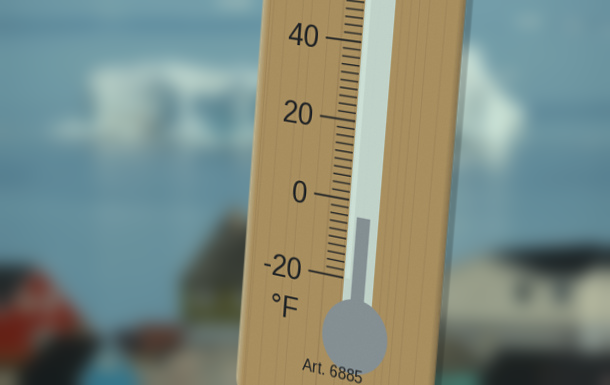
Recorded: **-4** °F
